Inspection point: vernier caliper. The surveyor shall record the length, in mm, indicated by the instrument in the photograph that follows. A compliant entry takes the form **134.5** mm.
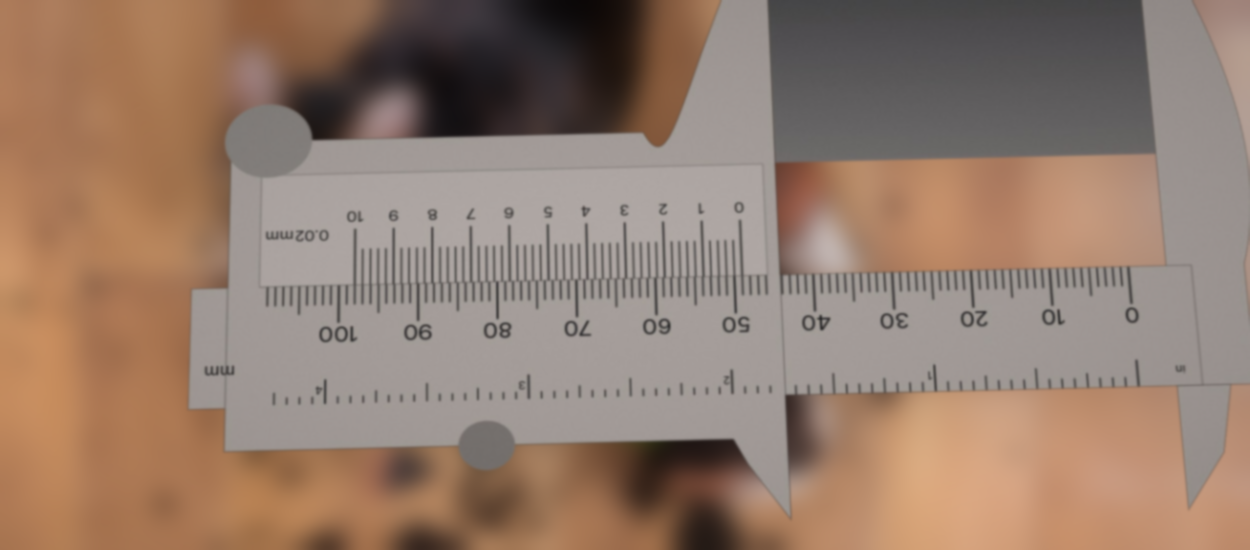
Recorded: **49.0** mm
